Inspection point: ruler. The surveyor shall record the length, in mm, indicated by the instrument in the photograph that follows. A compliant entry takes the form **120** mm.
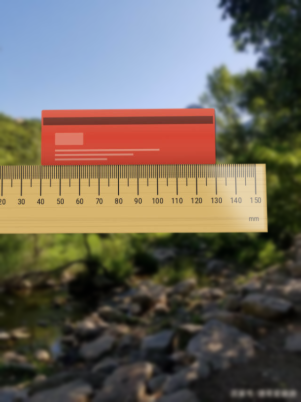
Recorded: **90** mm
